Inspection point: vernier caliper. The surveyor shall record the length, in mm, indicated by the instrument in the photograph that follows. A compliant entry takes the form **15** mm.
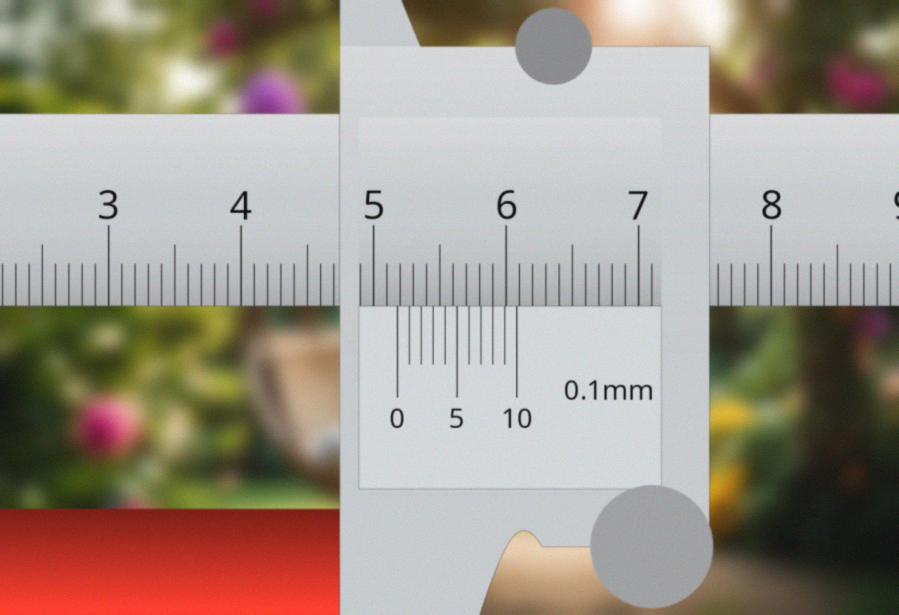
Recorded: **51.8** mm
